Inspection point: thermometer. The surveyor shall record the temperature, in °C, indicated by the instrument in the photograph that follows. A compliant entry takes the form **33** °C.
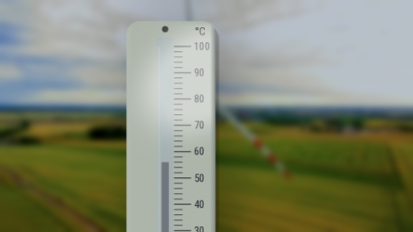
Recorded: **56** °C
